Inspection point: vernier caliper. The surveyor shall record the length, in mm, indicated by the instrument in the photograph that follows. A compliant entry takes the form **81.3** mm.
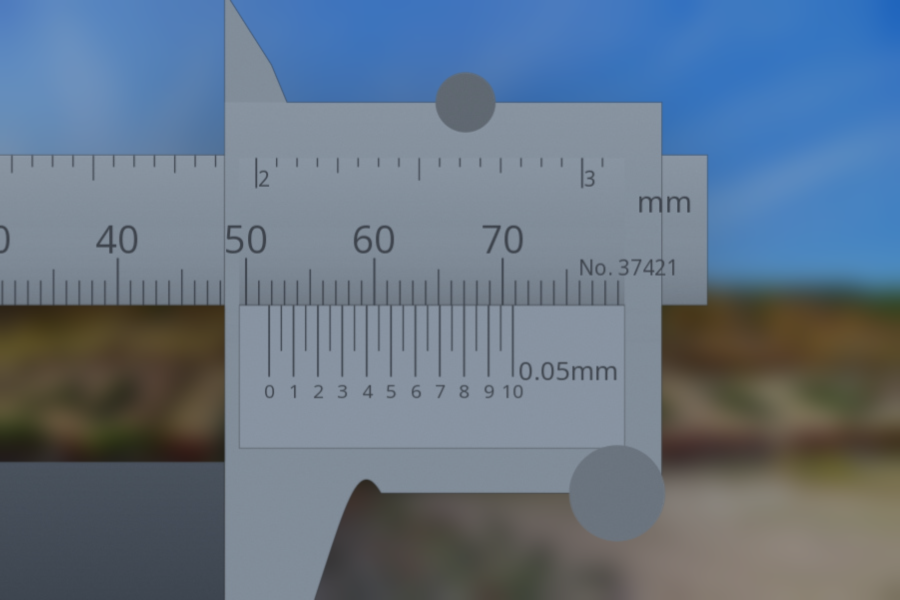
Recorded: **51.8** mm
